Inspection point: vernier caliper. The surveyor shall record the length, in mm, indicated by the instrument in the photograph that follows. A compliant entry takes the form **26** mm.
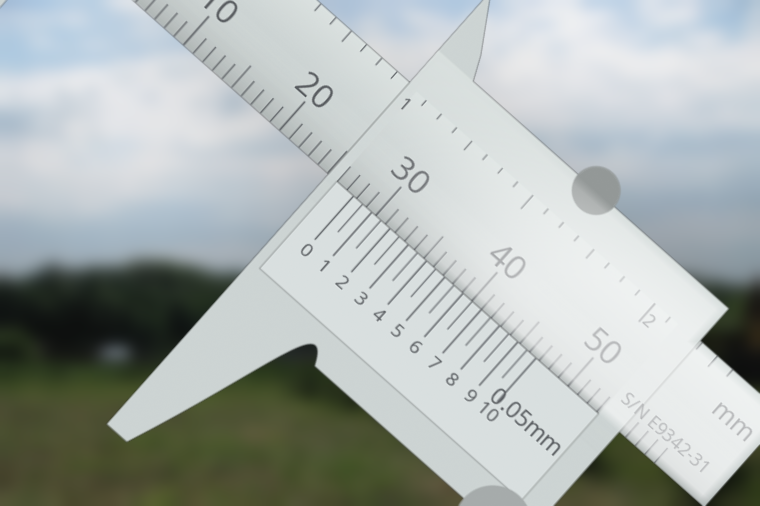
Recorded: **27.7** mm
